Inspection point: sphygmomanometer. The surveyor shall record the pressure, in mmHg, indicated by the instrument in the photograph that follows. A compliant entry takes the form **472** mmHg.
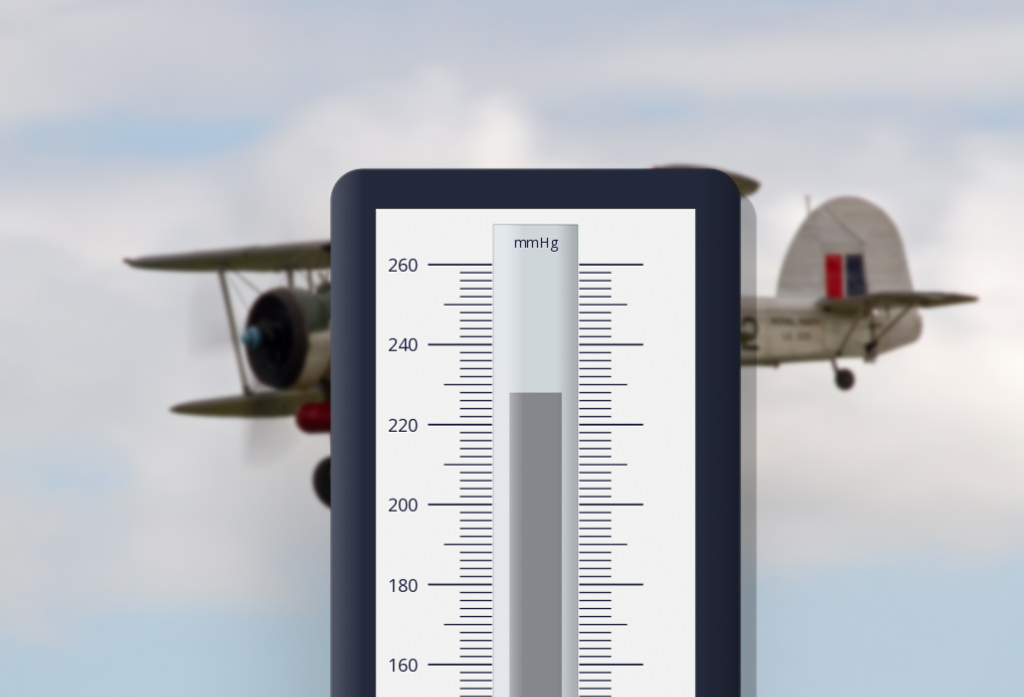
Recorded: **228** mmHg
